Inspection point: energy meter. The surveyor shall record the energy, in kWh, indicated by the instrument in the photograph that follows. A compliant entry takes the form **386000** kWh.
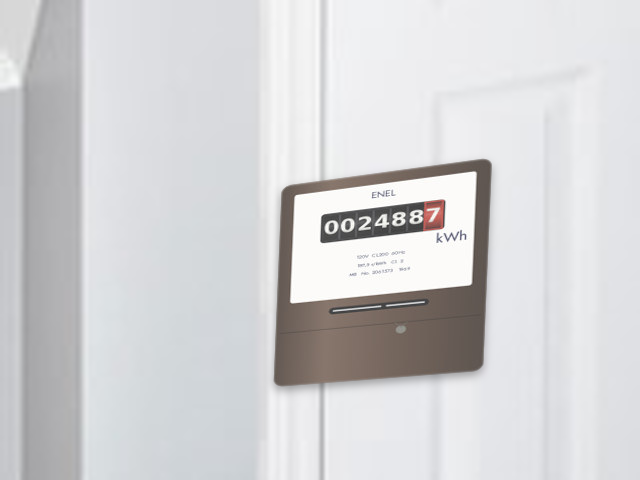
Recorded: **2488.7** kWh
